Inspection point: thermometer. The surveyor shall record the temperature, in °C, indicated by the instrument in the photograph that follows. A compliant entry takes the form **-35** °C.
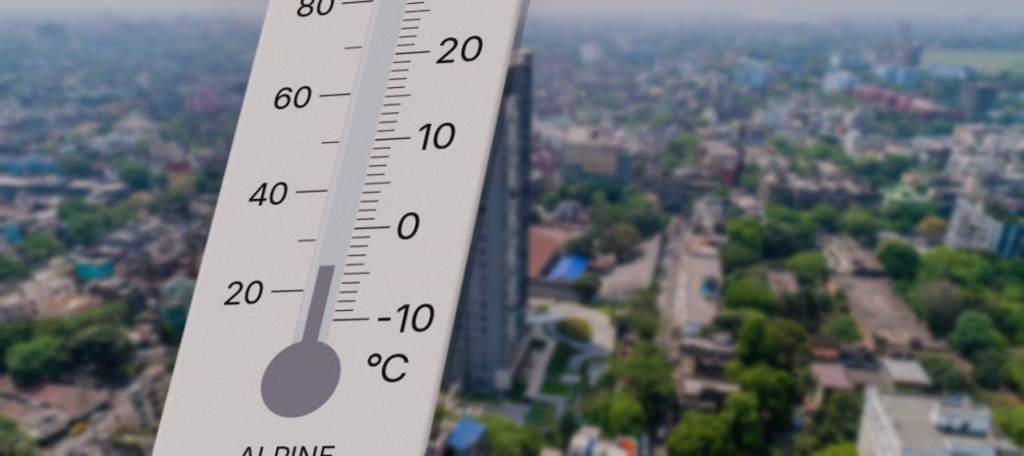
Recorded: **-4** °C
